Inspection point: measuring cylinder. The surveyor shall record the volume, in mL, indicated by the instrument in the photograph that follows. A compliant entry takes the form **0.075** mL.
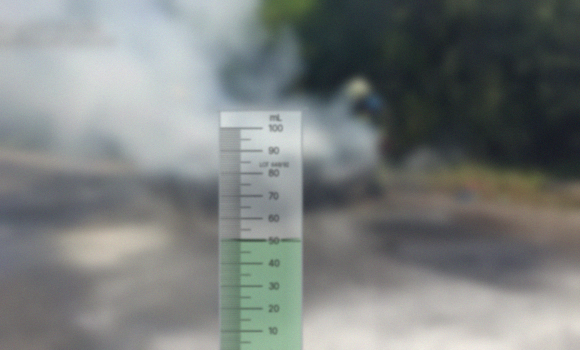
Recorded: **50** mL
